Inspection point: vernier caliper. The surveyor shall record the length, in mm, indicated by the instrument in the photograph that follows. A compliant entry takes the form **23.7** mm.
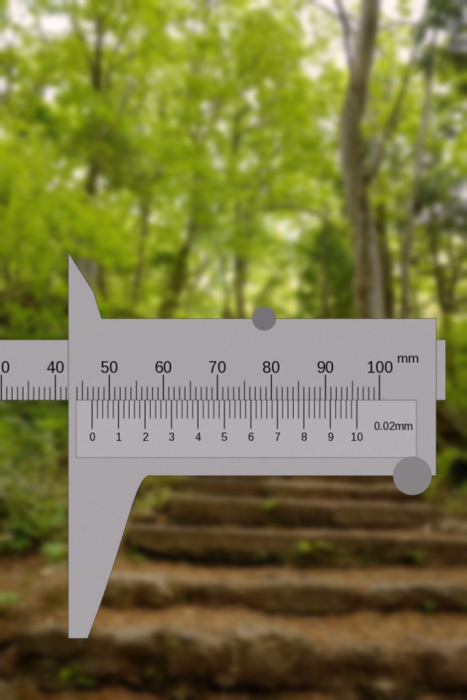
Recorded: **46.8** mm
